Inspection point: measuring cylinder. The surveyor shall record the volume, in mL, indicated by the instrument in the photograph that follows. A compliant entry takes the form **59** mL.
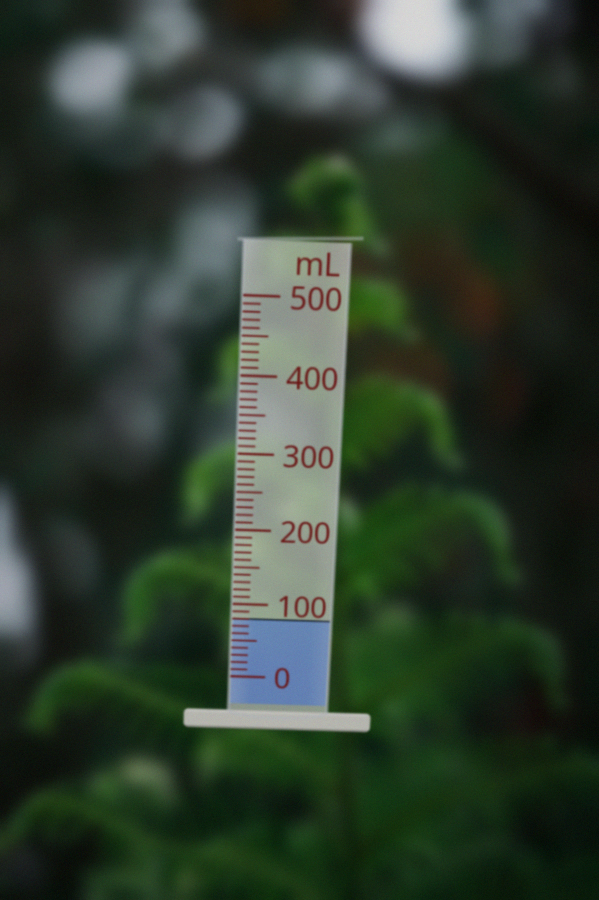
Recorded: **80** mL
